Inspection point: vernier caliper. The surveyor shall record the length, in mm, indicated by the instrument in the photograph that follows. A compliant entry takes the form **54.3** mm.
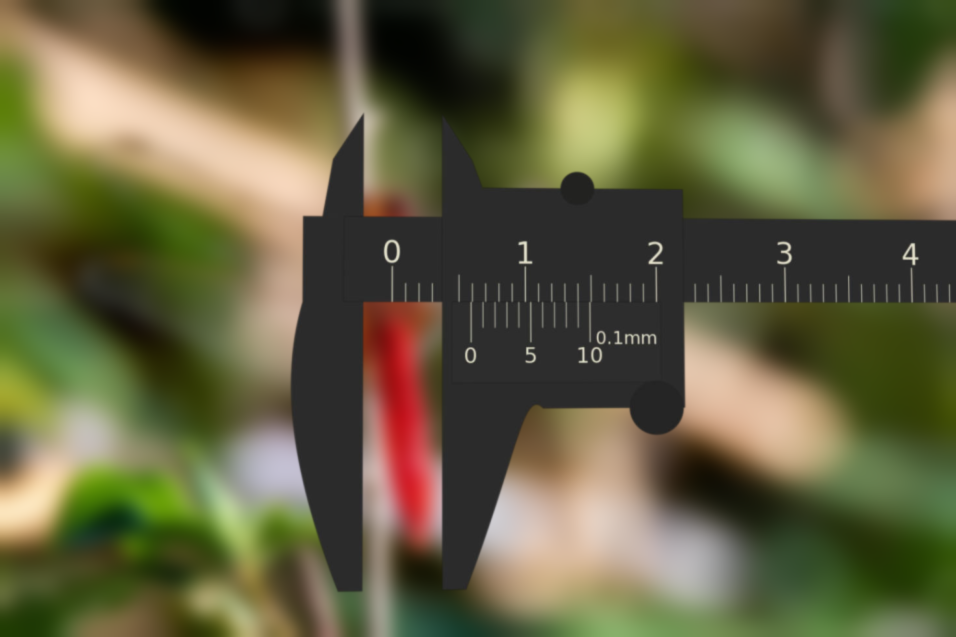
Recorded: **5.9** mm
